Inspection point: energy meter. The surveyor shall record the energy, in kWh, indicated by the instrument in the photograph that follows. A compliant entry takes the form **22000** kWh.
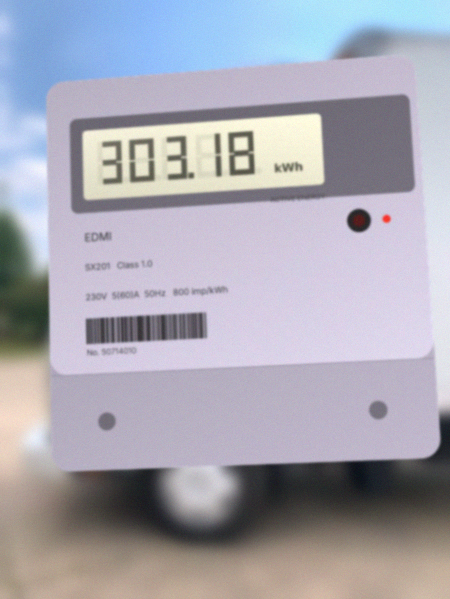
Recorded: **303.18** kWh
